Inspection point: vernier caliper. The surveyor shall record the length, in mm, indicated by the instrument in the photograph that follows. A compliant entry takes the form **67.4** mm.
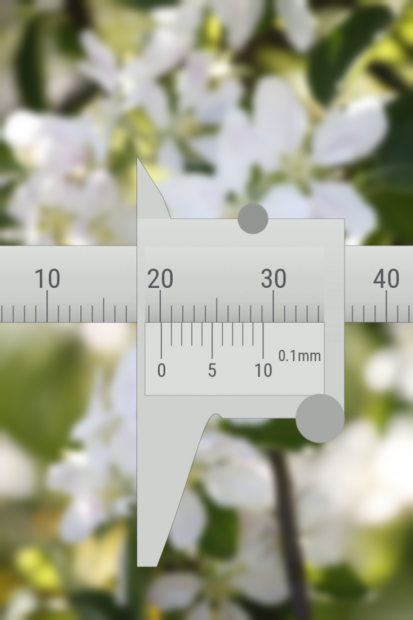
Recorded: **20.1** mm
